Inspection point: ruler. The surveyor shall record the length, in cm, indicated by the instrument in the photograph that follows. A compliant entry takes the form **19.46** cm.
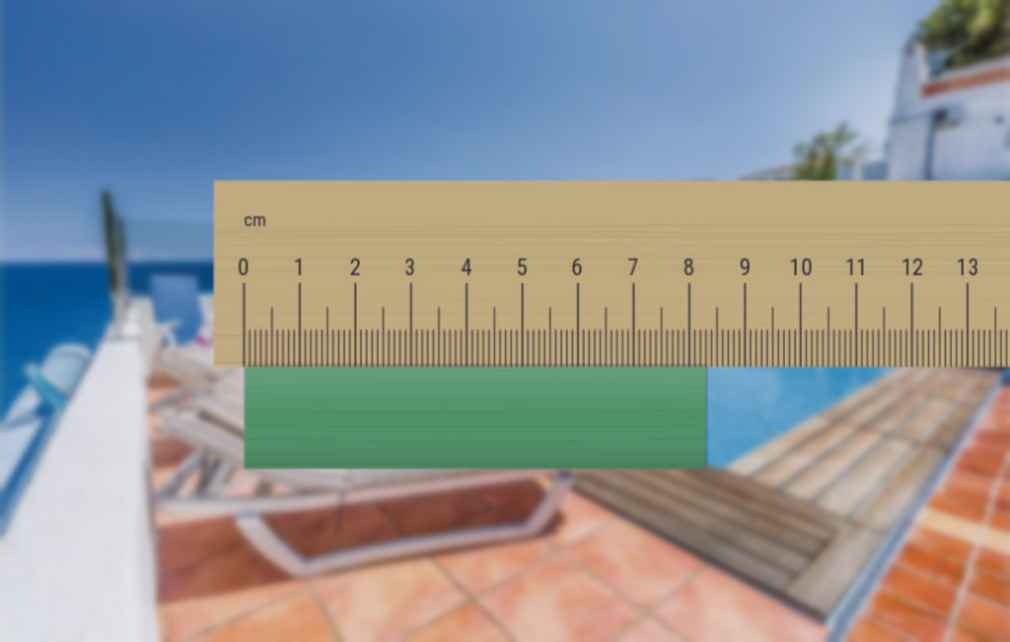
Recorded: **8.3** cm
